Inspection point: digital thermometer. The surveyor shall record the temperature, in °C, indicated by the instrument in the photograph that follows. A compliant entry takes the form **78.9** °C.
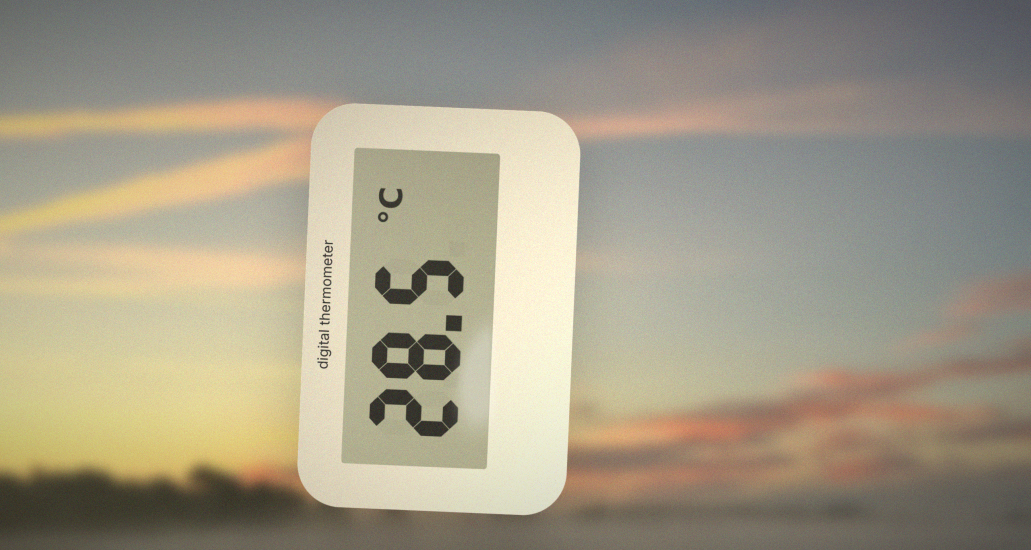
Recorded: **28.5** °C
